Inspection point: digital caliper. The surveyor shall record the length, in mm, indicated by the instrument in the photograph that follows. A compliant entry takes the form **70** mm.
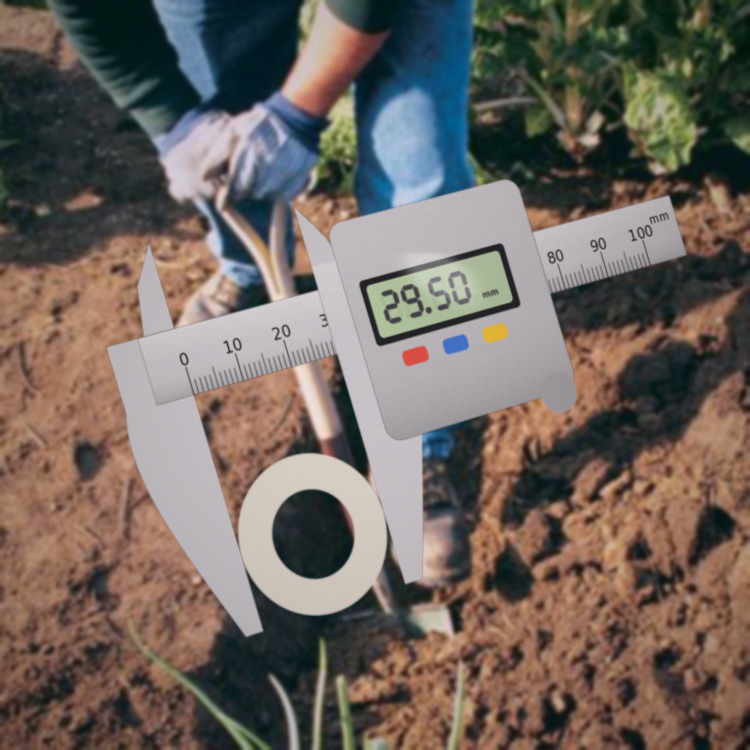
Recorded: **29.50** mm
